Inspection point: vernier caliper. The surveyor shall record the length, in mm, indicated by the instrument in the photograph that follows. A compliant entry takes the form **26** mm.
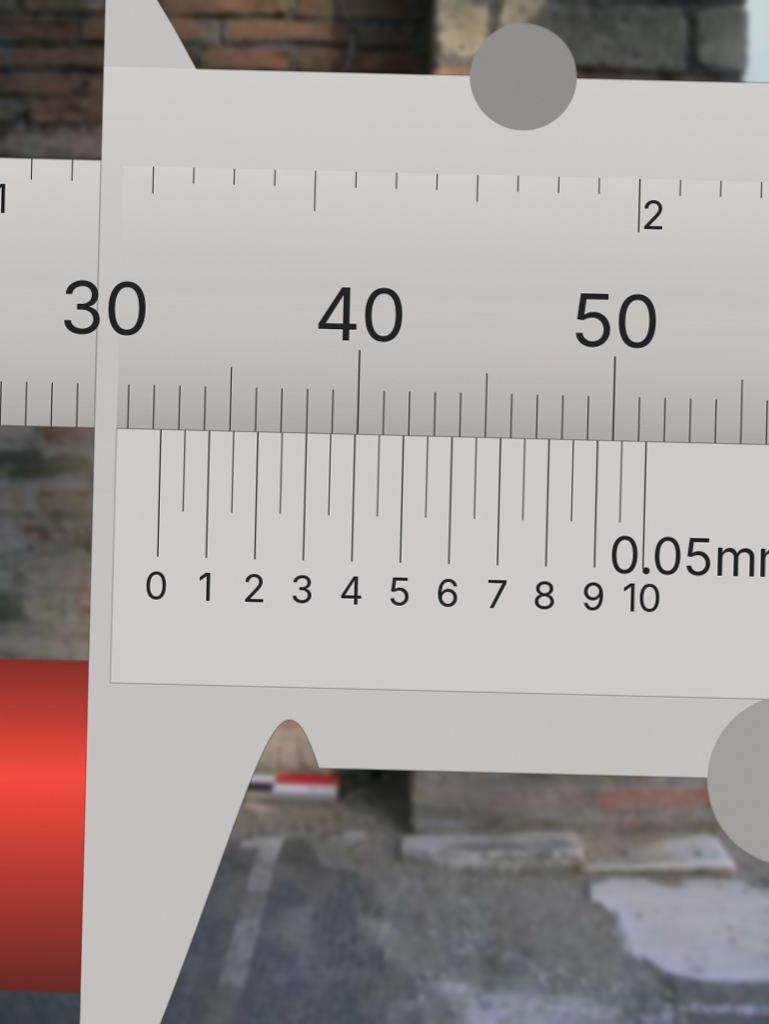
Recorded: **32.30** mm
